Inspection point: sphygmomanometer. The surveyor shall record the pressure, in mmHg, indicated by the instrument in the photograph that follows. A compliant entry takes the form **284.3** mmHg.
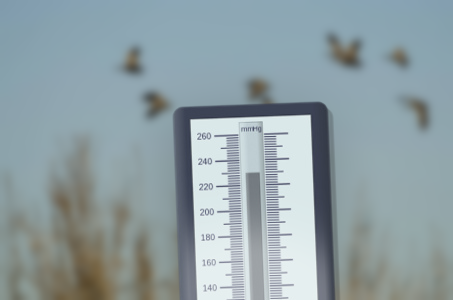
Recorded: **230** mmHg
